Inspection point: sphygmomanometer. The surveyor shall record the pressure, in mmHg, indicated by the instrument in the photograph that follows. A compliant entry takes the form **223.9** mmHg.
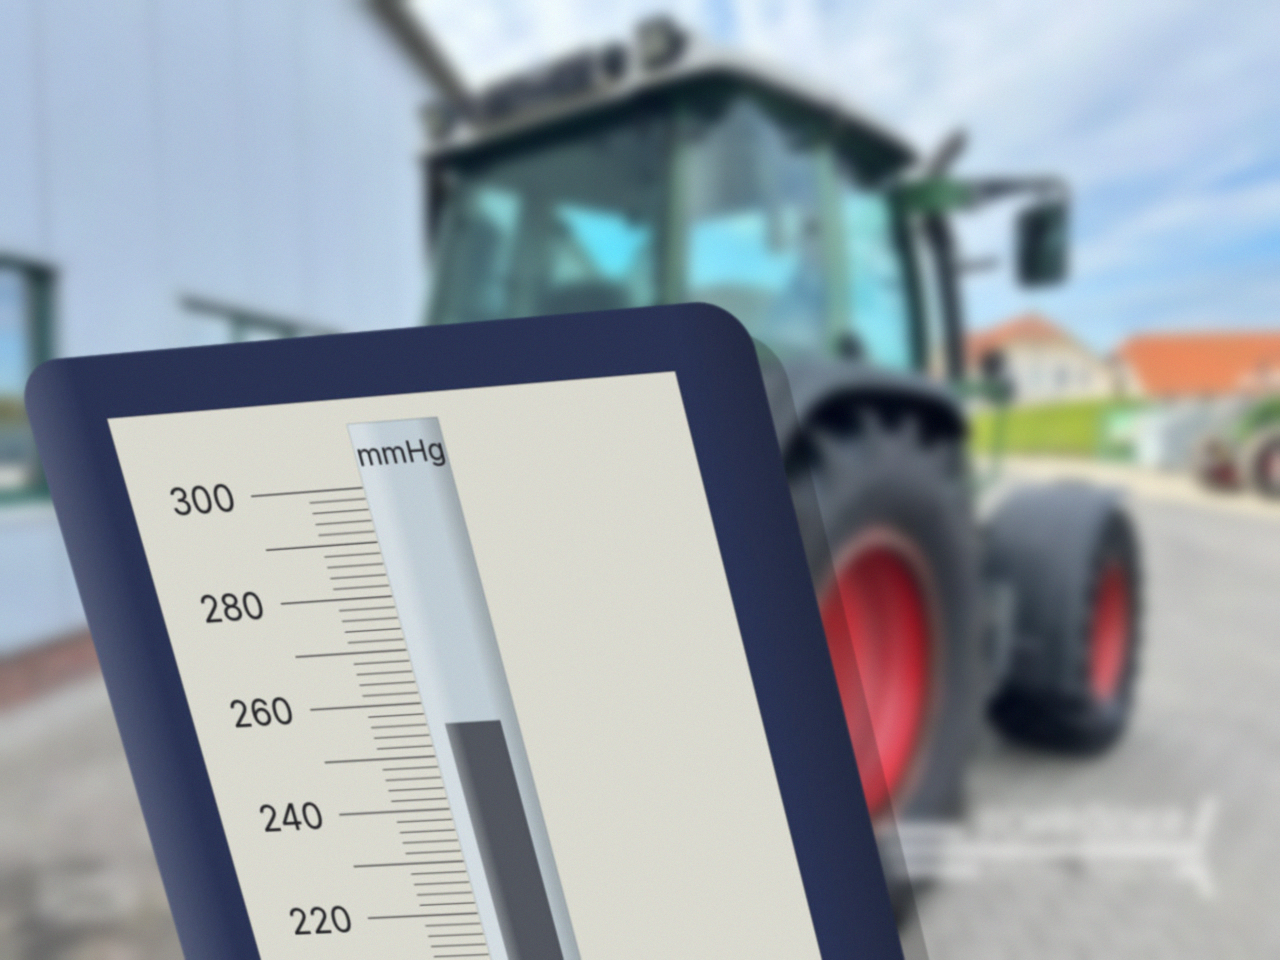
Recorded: **256** mmHg
